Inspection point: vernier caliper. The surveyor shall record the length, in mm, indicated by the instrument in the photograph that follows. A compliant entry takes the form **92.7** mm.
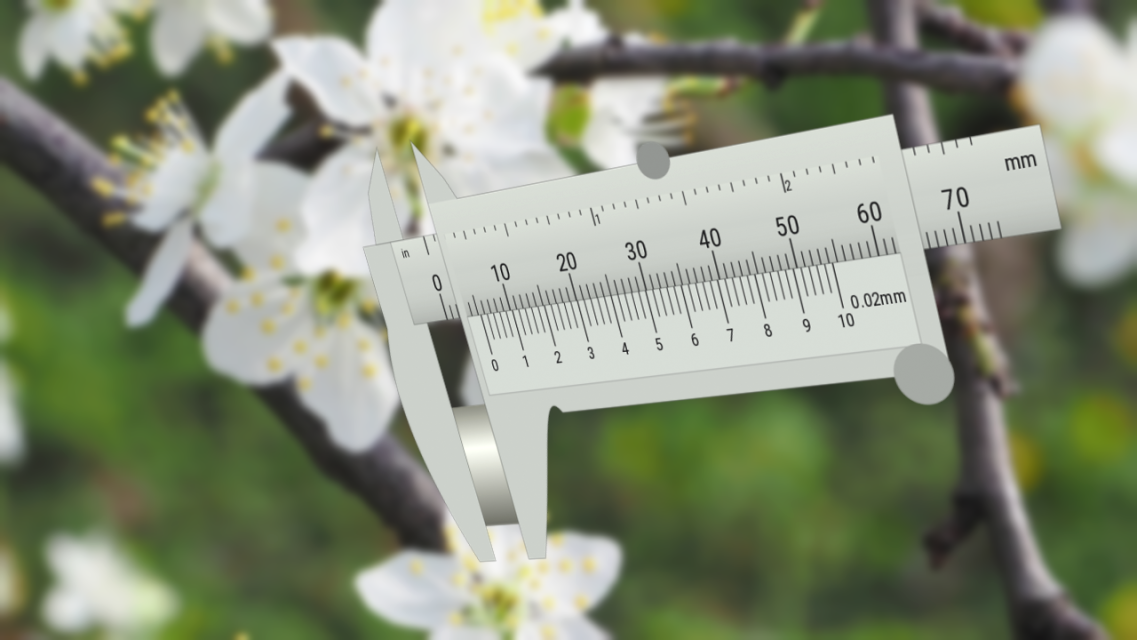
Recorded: **5.4** mm
